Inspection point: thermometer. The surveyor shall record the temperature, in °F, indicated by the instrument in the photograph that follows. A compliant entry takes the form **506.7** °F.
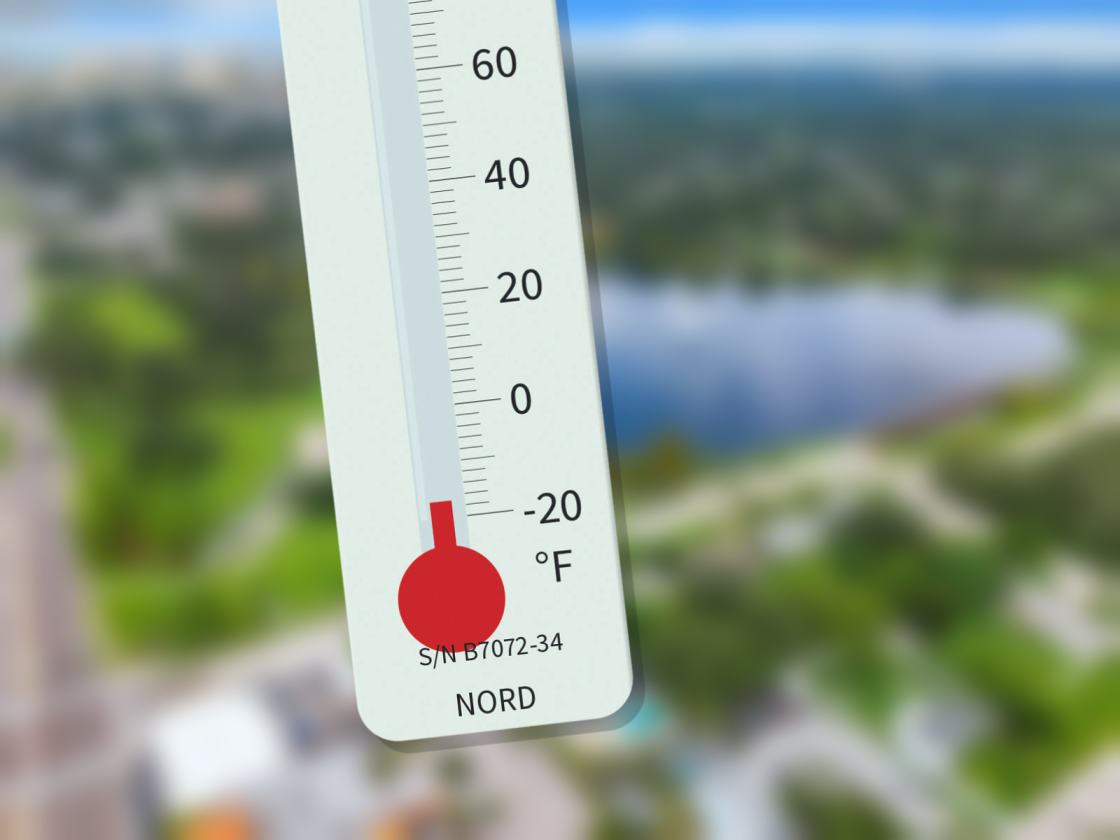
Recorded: **-17** °F
